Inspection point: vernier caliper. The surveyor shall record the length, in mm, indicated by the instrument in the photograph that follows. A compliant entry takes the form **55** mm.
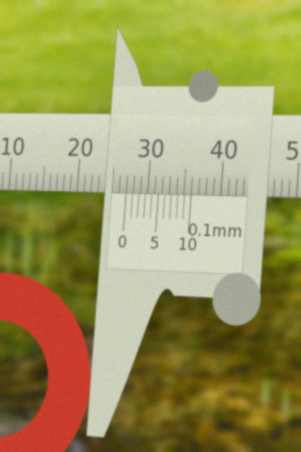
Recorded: **27.0** mm
